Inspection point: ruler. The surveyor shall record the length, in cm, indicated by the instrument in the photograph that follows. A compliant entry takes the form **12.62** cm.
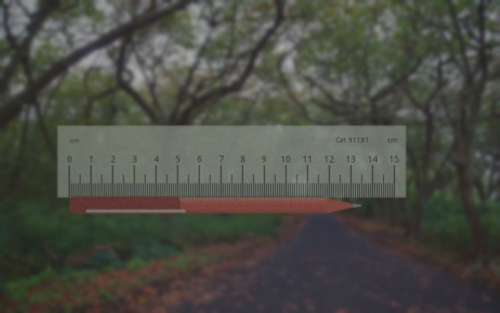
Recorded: **13.5** cm
